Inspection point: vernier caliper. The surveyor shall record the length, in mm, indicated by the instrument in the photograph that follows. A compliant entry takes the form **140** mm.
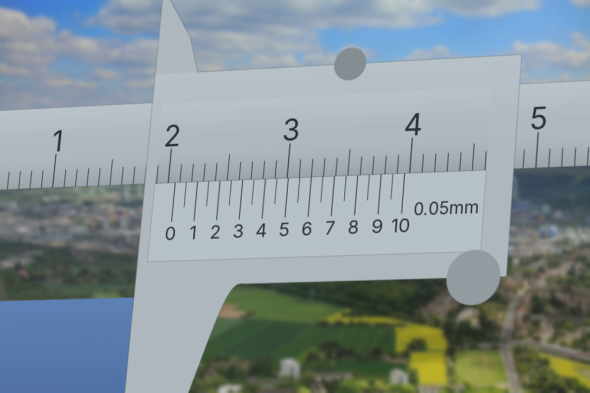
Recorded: **20.6** mm
